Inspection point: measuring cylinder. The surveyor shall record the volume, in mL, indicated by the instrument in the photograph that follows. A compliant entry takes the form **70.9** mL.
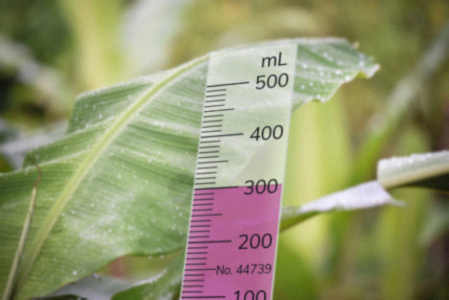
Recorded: **300** mL
